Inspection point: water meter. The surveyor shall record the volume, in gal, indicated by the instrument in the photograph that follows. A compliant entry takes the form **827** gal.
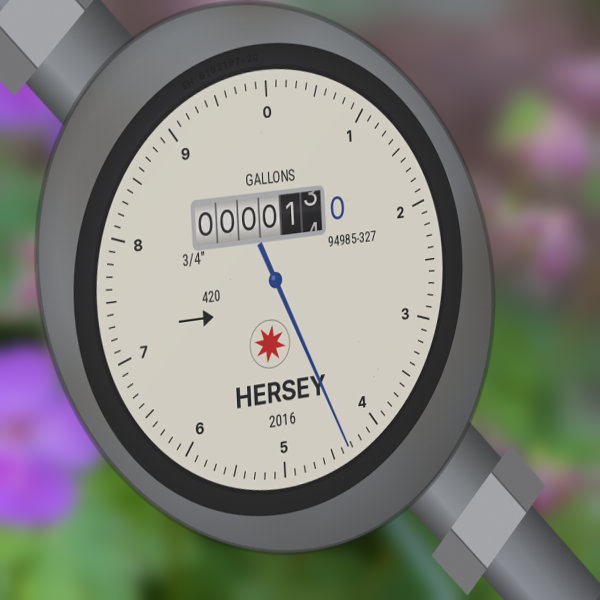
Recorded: **134.3** gal
